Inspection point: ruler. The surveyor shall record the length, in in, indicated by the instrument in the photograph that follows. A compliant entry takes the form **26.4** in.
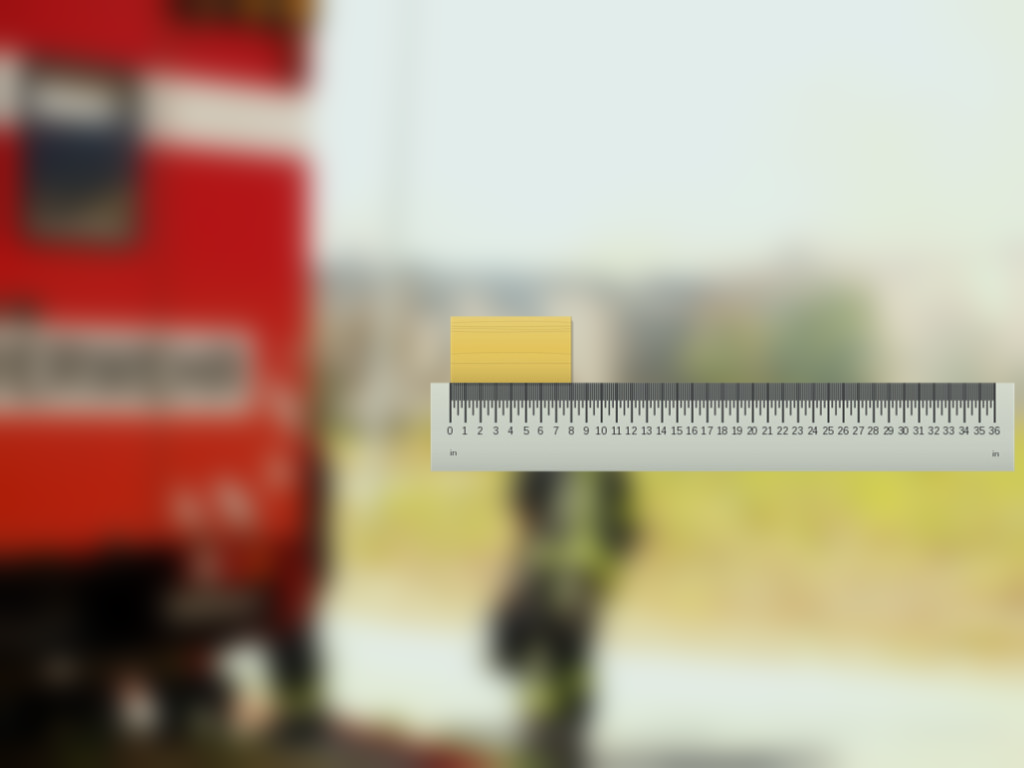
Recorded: **8** in
